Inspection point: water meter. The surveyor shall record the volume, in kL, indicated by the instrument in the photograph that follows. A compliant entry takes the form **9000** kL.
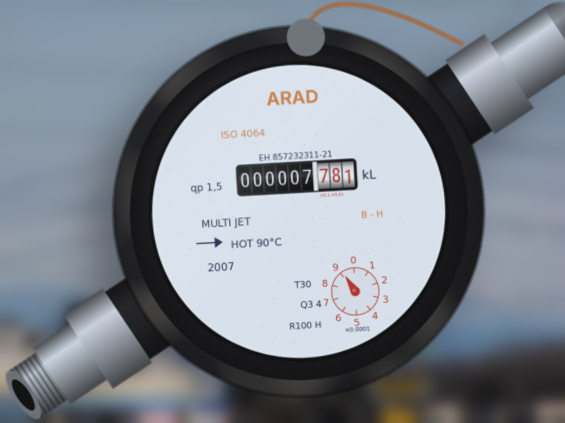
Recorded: **7.7809** kL
